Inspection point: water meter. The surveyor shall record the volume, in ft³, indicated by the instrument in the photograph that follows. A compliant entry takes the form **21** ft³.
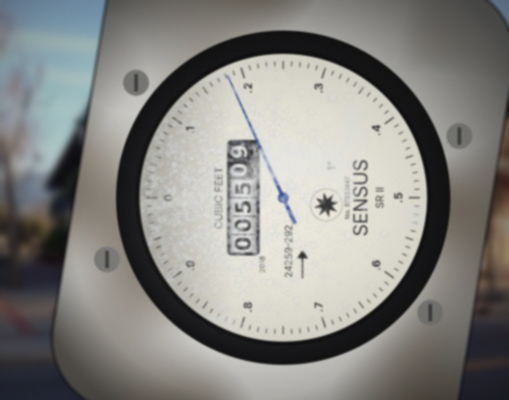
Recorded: **5509.18** ft³
